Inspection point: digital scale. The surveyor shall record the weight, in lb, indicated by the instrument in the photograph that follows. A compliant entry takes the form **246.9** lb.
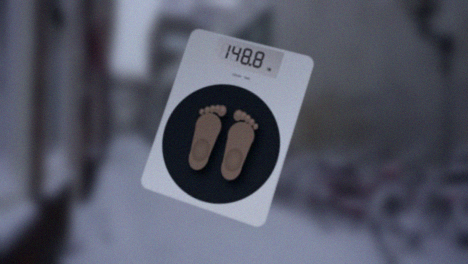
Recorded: **148.8** lb
